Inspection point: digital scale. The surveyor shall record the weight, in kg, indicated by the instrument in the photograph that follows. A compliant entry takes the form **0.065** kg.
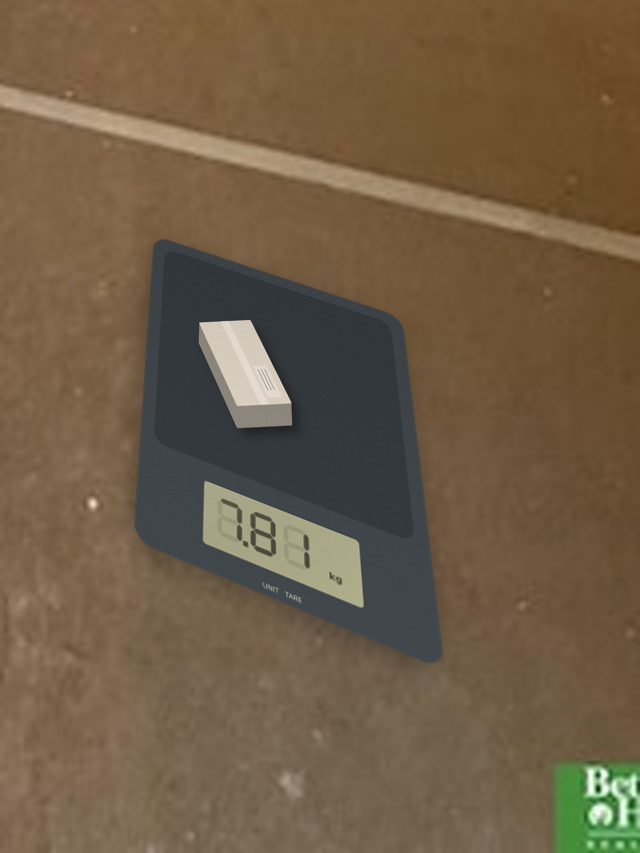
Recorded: **7.81** kg
